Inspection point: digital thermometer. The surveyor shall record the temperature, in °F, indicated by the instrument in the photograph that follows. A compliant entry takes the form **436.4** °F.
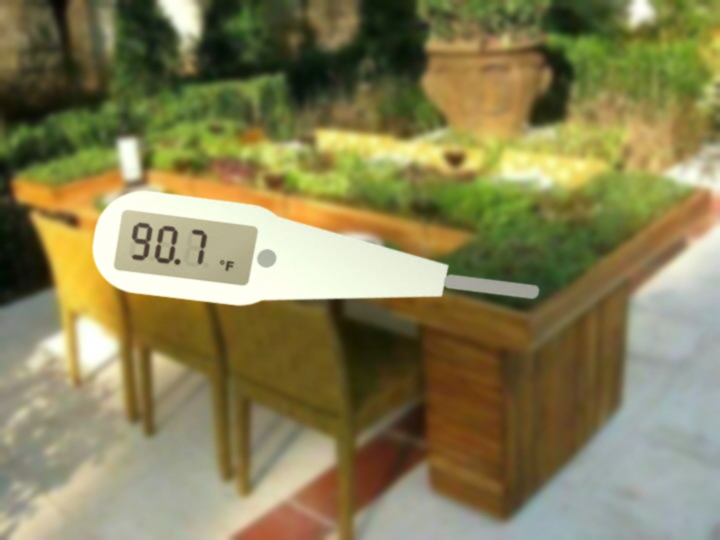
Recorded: **90.7** °F
